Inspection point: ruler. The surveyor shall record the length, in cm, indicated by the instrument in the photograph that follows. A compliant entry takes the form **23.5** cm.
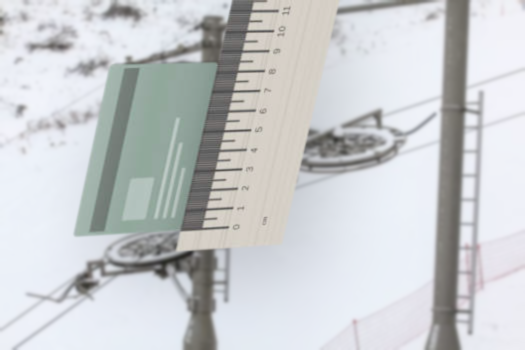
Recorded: **8.5** cm
